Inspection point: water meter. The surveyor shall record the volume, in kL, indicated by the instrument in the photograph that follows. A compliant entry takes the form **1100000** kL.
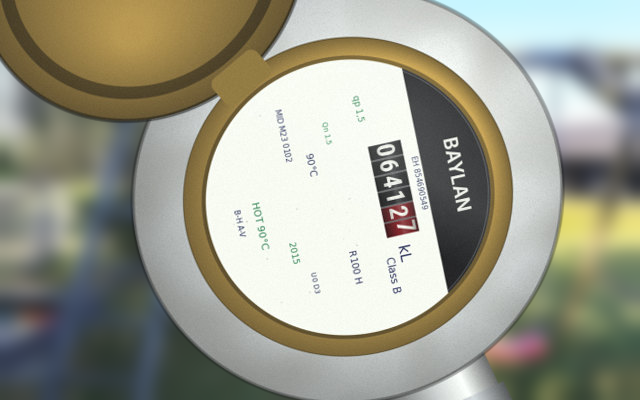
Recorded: **641.27** kL
